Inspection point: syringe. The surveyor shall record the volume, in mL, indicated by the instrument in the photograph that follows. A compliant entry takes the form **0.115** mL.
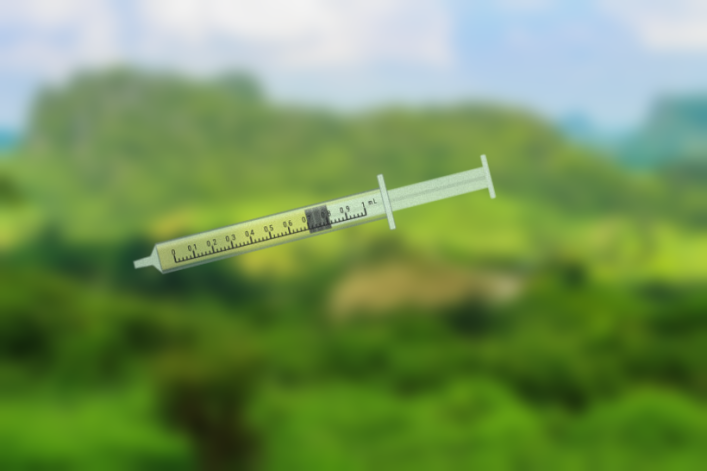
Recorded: **0.7** mL
